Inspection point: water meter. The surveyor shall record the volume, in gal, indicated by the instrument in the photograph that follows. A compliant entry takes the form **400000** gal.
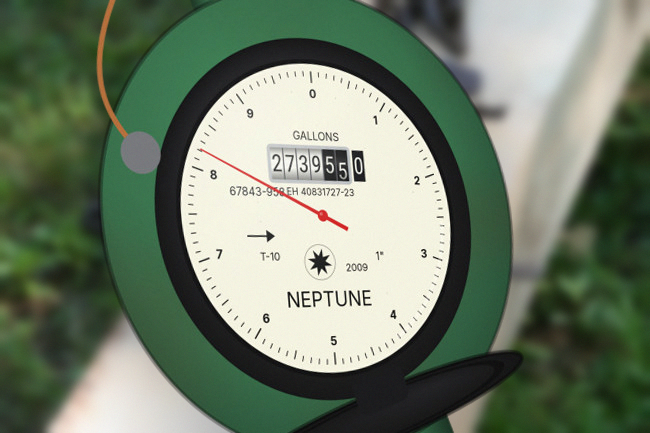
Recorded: **2739548.2** gal
